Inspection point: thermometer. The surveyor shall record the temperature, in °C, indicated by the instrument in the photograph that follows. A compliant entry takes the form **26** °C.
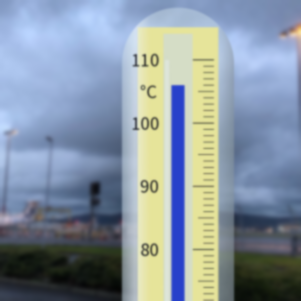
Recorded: **106** °C
